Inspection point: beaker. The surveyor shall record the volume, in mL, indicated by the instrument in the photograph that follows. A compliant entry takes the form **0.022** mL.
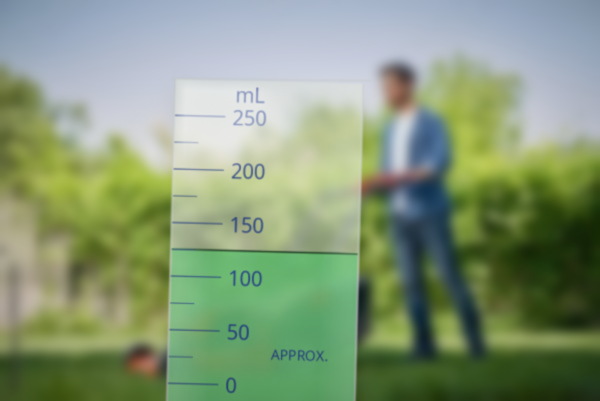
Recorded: **125** mL
